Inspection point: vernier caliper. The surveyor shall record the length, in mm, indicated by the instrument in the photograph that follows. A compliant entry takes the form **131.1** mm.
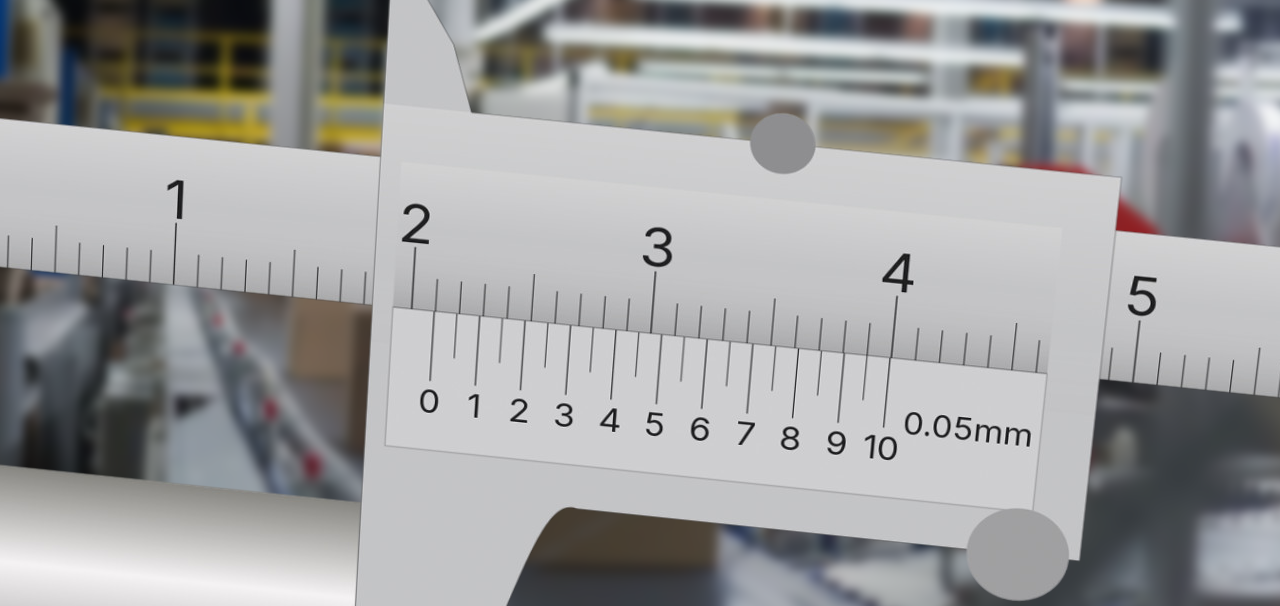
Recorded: **20.95** mm
